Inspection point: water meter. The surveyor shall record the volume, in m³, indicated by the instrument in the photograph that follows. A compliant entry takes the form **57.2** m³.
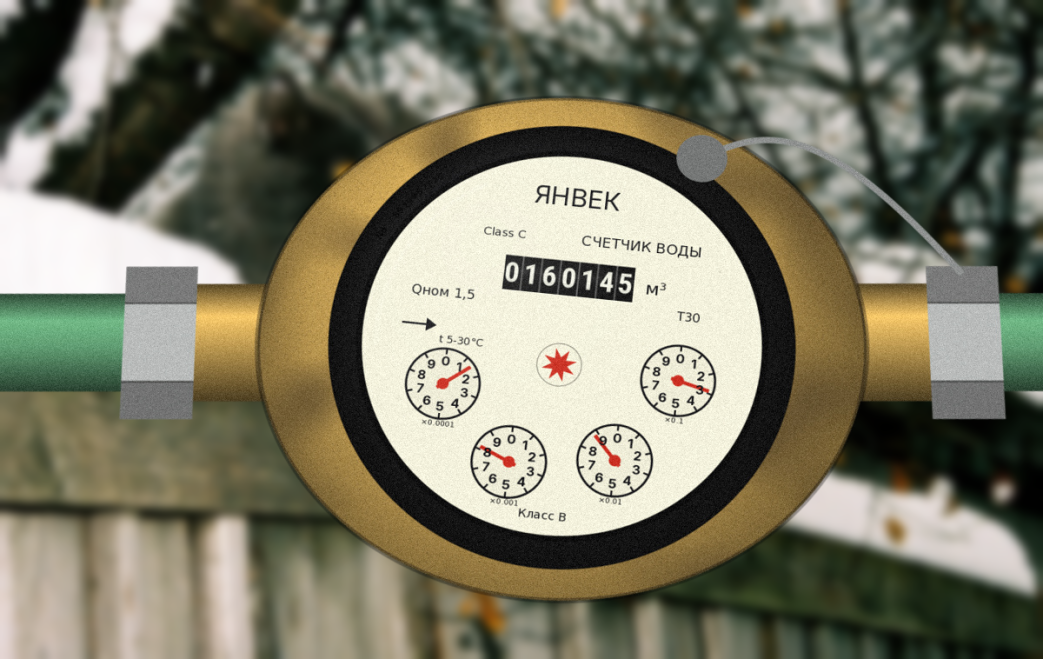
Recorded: **160145.2881** m³
